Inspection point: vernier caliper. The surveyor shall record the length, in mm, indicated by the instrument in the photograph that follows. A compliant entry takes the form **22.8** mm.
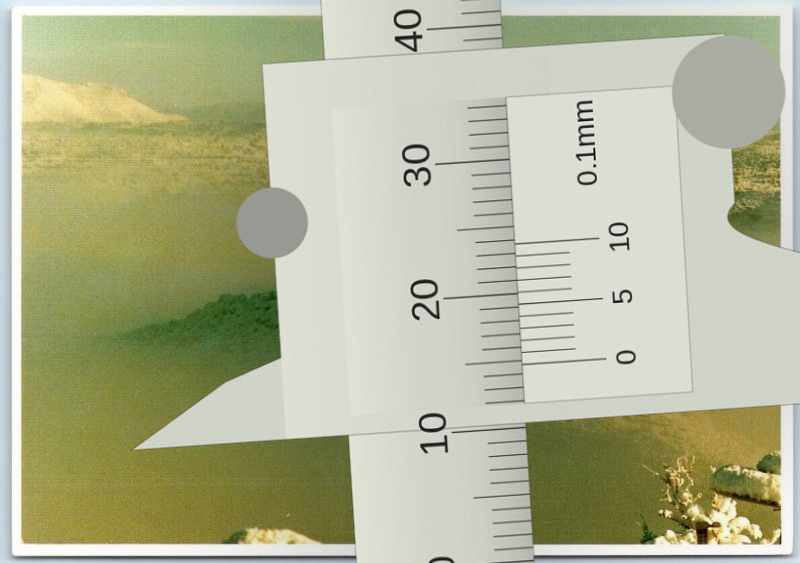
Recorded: **14.7** mm
